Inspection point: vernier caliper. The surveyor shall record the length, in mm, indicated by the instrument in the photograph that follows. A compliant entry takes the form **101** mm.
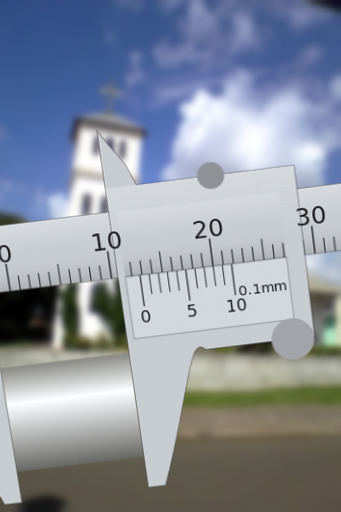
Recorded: **12.8** mm
